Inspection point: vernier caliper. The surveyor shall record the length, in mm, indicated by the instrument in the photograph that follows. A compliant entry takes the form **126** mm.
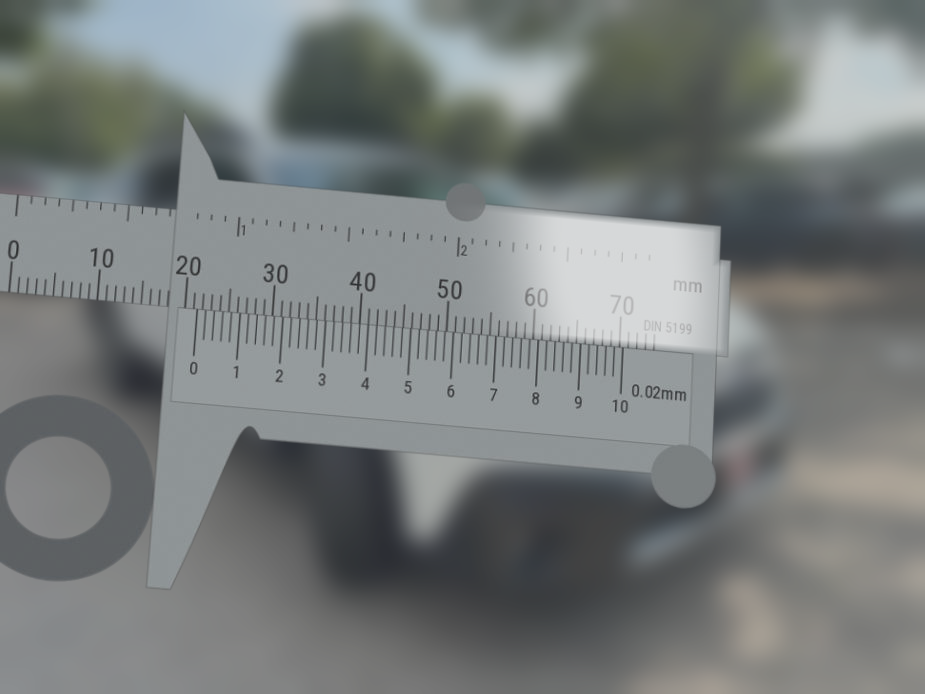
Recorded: **21.4** mm
